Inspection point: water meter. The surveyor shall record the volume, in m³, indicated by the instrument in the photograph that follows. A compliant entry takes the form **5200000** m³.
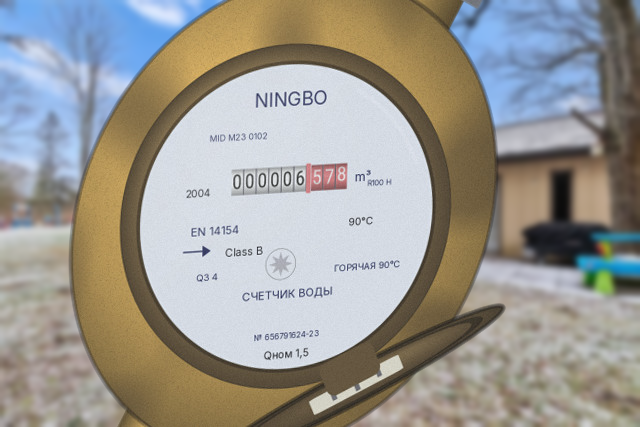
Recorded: **6.578** m³
